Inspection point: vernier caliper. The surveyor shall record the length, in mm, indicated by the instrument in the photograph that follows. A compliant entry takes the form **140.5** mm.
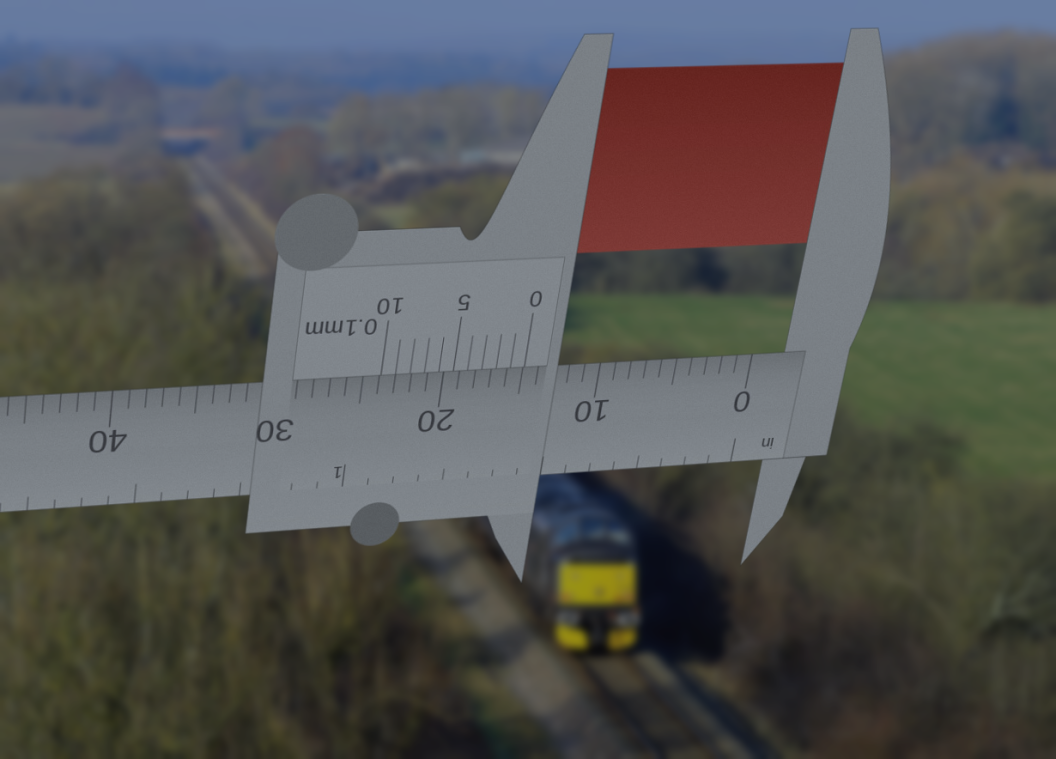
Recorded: **14.9** mm
